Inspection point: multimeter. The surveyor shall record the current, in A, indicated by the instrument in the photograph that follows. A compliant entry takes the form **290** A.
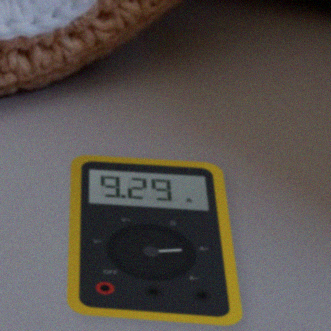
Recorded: **9.29** A
